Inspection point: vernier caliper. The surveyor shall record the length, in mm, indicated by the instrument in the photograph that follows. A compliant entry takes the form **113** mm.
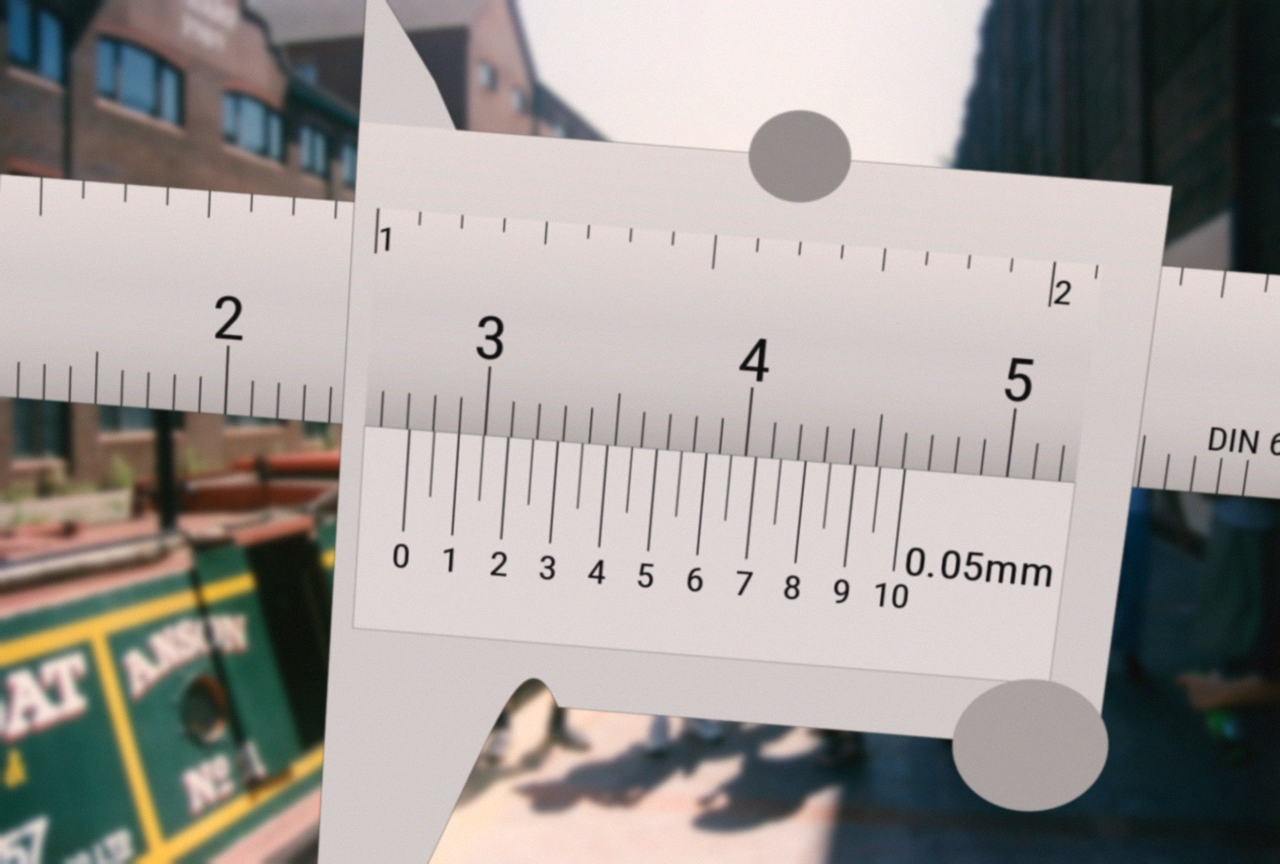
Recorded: **27.1** mm
